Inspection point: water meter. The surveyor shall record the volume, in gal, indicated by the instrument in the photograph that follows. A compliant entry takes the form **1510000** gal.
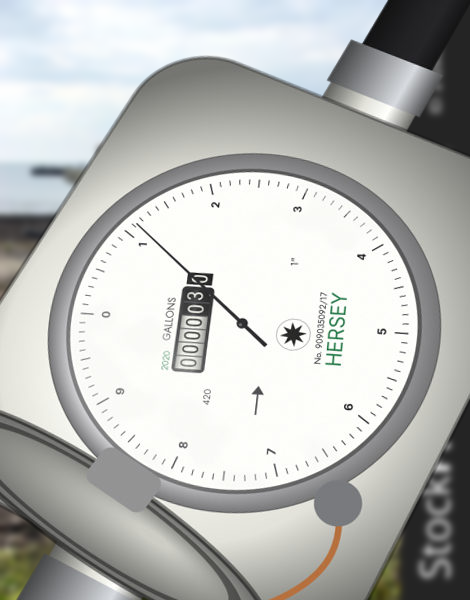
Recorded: **31.1** gal
